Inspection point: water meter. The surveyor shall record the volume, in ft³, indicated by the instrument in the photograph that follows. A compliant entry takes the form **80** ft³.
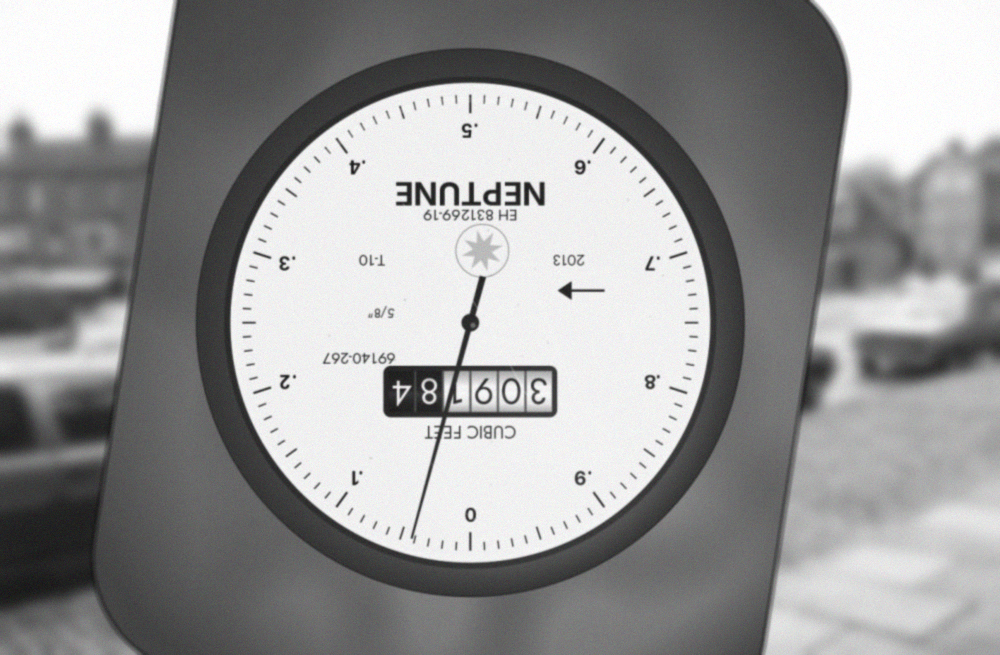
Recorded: **309184.04** ft³
